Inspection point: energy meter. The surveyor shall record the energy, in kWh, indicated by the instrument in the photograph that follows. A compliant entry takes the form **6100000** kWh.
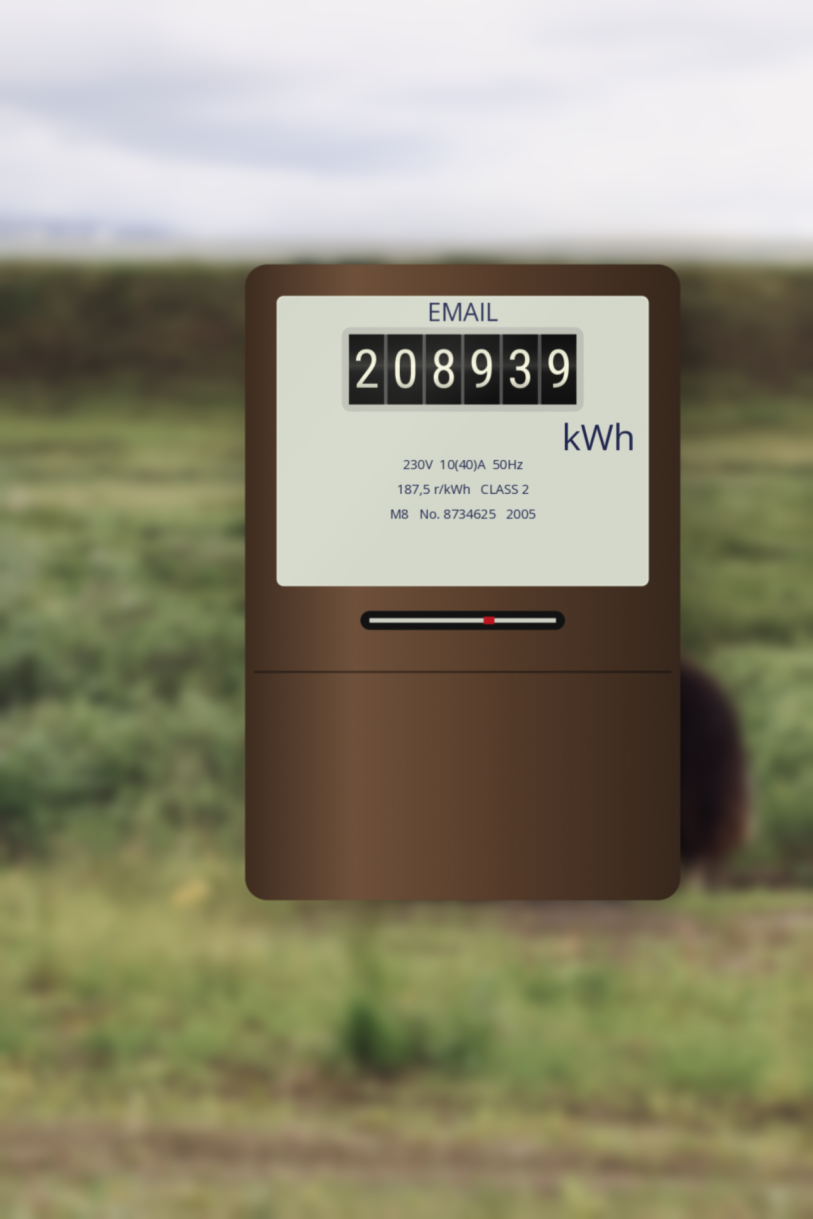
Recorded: **208939** kWh
